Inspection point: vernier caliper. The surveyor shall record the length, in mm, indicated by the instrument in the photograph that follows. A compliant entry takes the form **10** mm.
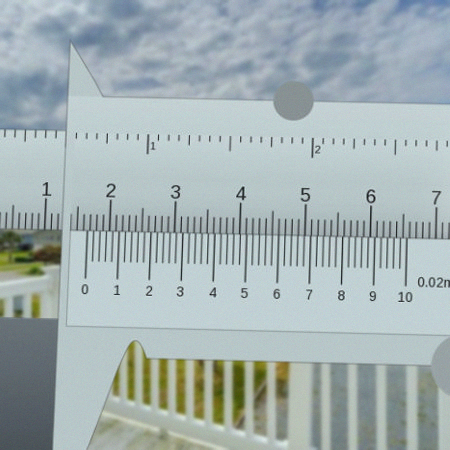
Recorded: **16.6** mm
